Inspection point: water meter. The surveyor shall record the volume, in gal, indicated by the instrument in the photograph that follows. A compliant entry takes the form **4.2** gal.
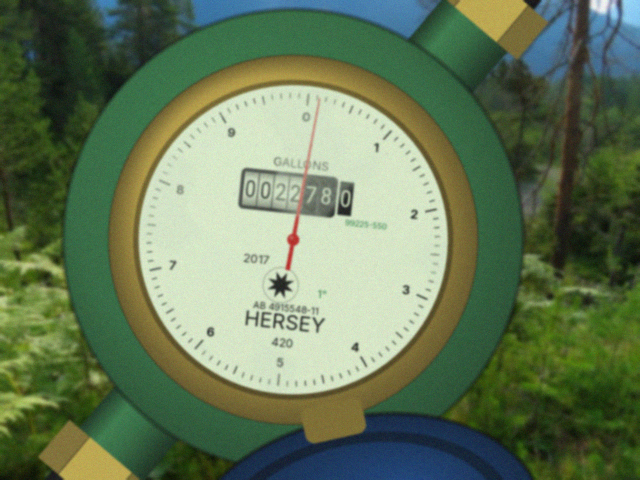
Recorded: **22780.1** gal
